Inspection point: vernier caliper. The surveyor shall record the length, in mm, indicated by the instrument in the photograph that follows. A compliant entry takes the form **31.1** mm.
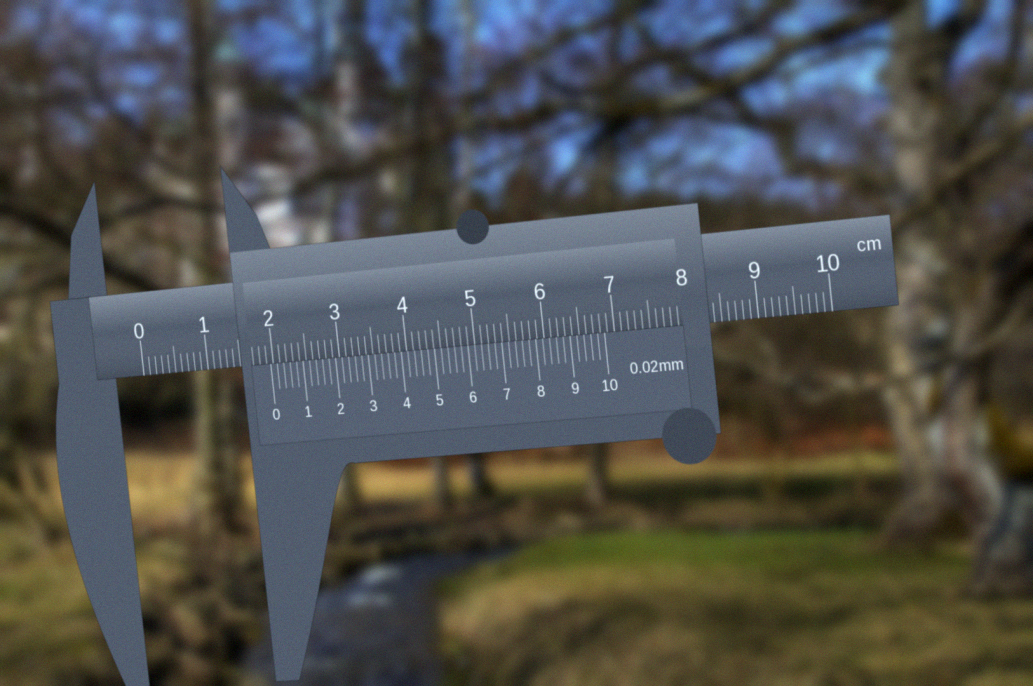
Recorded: **19.6** mm
